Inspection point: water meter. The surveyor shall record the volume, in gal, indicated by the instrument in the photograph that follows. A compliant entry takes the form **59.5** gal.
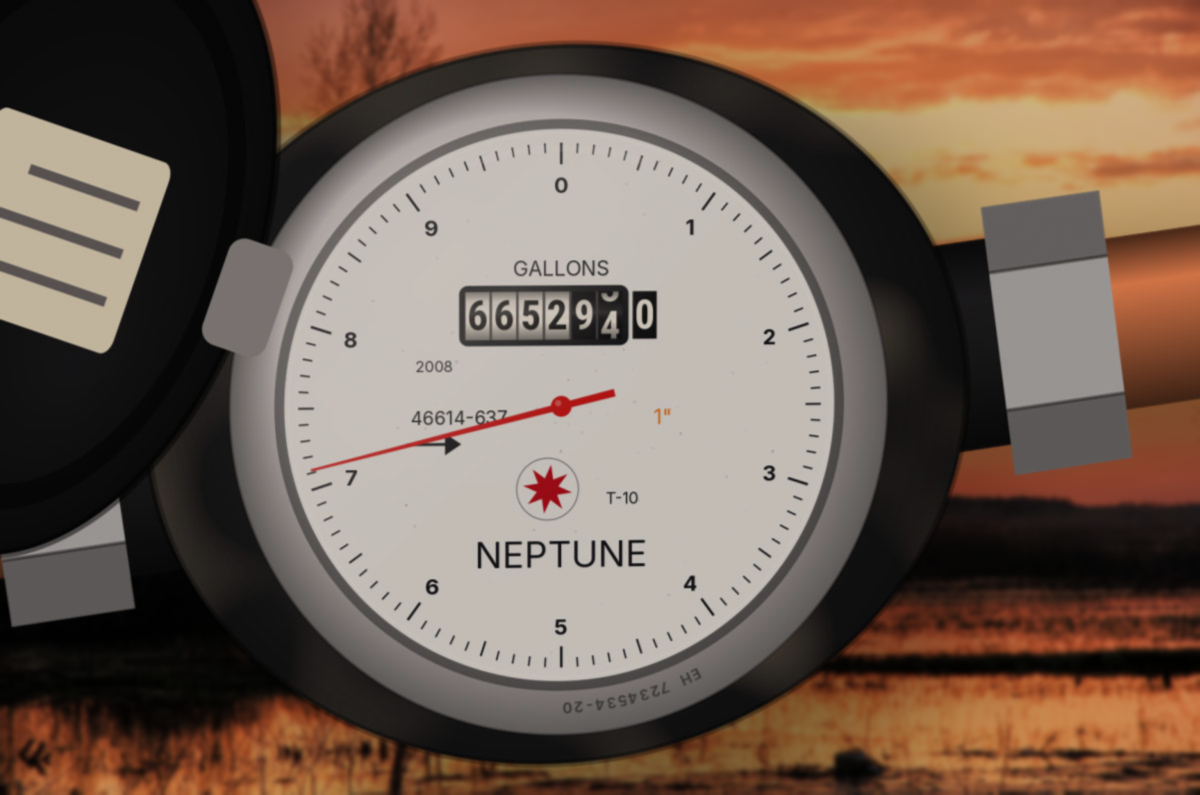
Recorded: **6652937.1** gal
